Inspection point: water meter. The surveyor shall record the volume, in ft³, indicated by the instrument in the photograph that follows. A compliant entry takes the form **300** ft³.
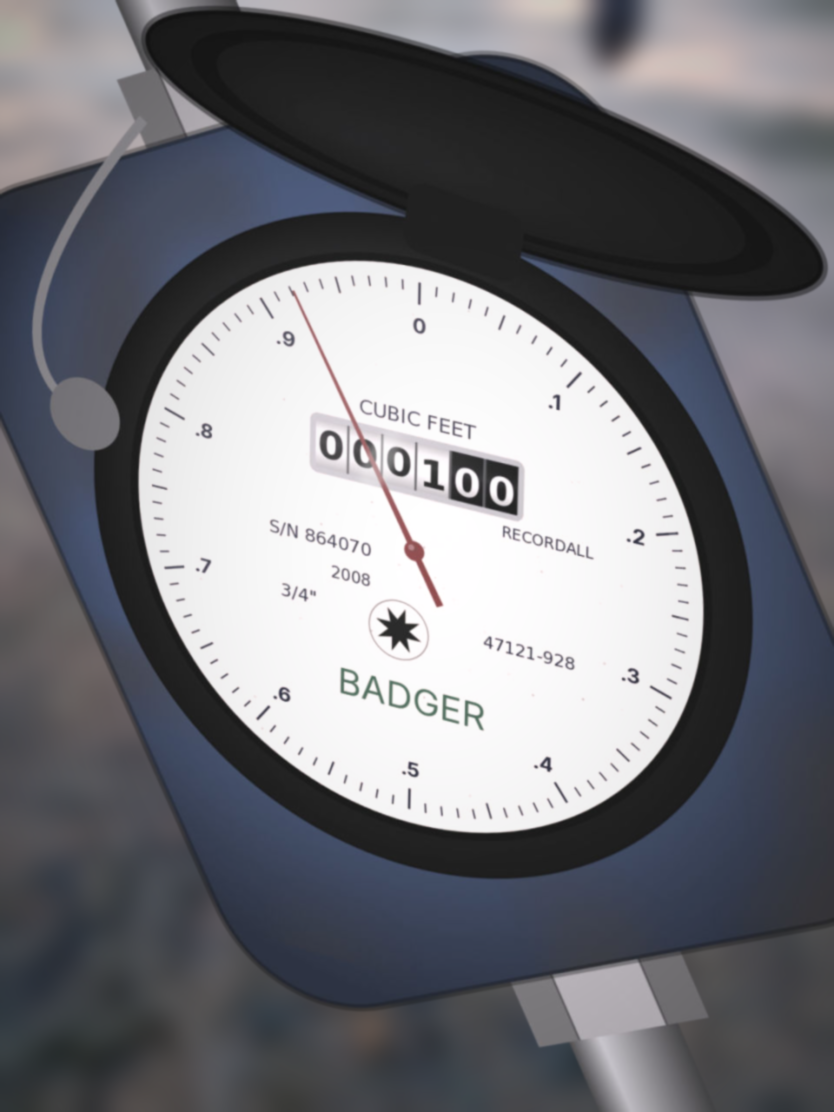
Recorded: **99.92** ft³
